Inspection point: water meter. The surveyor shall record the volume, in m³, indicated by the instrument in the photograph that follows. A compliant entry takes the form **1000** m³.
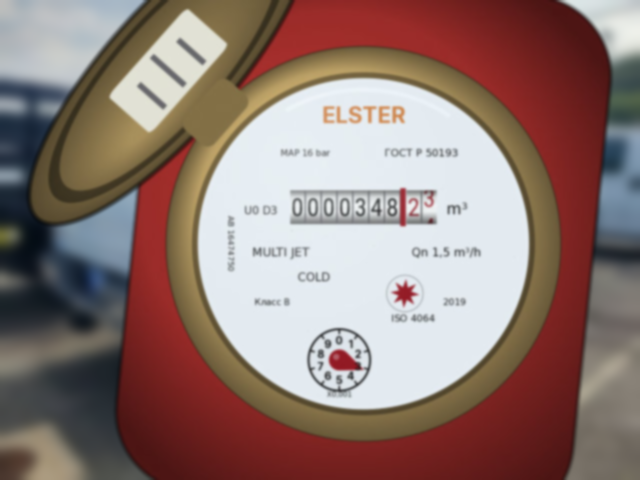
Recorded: **348.233** m³
